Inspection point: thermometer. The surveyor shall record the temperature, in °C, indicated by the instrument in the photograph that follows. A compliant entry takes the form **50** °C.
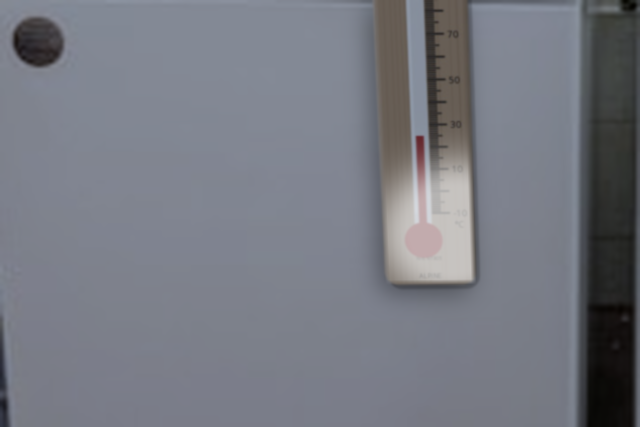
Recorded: **25** °C
